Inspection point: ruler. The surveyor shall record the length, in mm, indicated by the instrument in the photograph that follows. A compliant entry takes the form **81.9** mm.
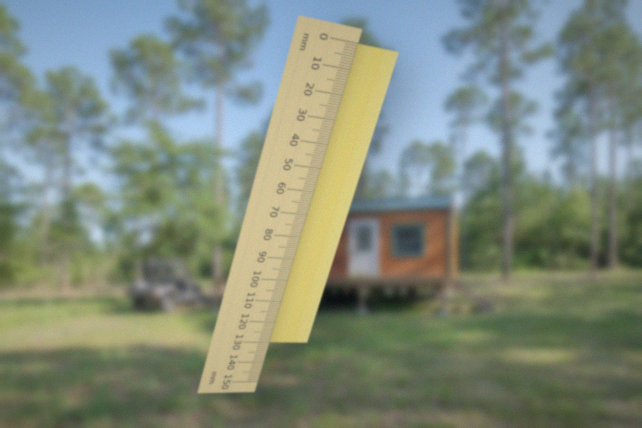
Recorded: **130** mm
